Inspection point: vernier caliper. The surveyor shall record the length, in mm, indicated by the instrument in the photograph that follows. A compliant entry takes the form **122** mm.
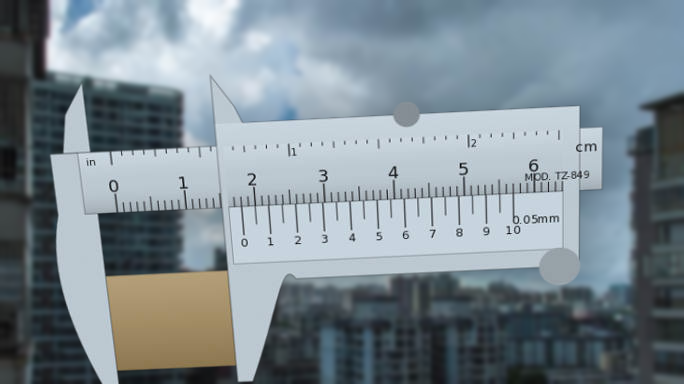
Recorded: **18.0** mm
